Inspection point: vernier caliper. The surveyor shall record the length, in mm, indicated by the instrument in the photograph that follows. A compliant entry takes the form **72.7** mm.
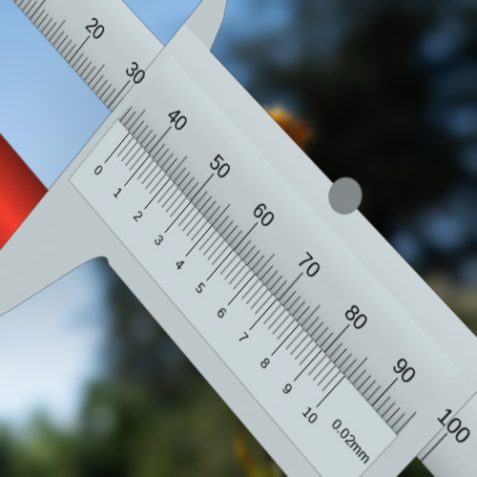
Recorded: **35.4** mm
